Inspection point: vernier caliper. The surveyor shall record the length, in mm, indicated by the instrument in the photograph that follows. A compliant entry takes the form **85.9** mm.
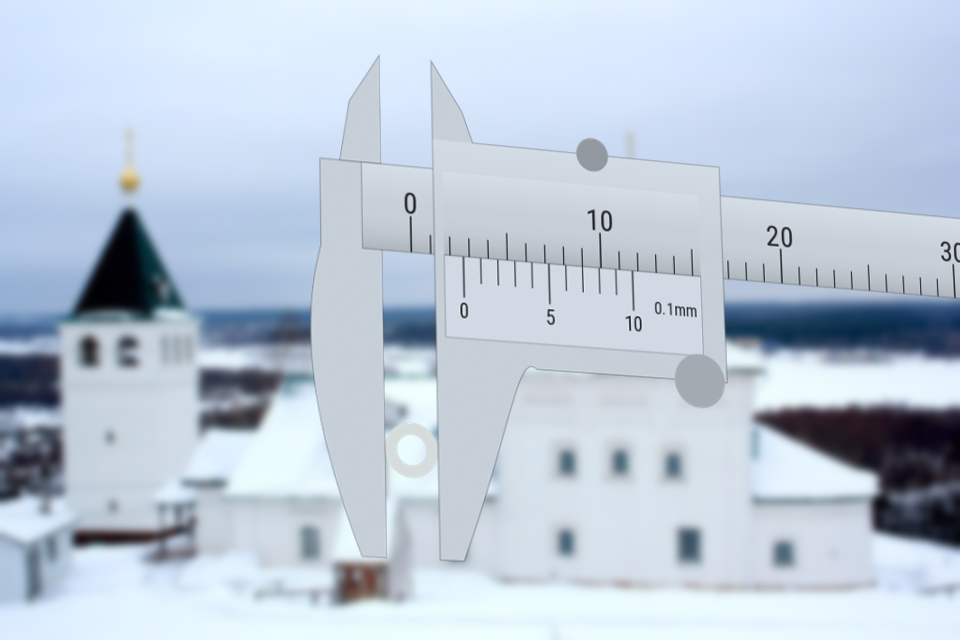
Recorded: **2.7** mm
